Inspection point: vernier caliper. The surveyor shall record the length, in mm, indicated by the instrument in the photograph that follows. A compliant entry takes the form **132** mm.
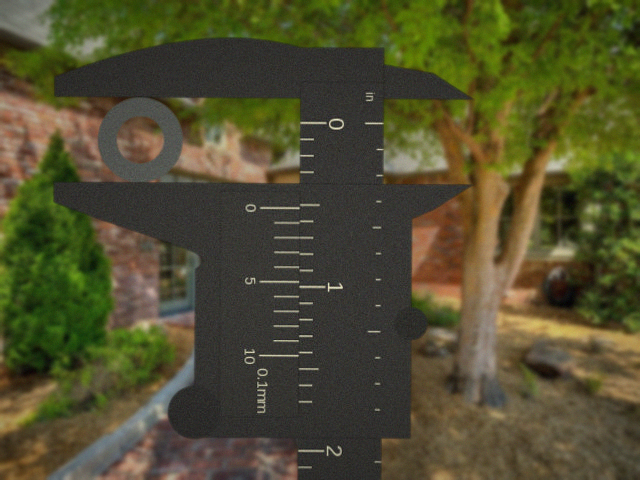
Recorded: **5.2** mm
